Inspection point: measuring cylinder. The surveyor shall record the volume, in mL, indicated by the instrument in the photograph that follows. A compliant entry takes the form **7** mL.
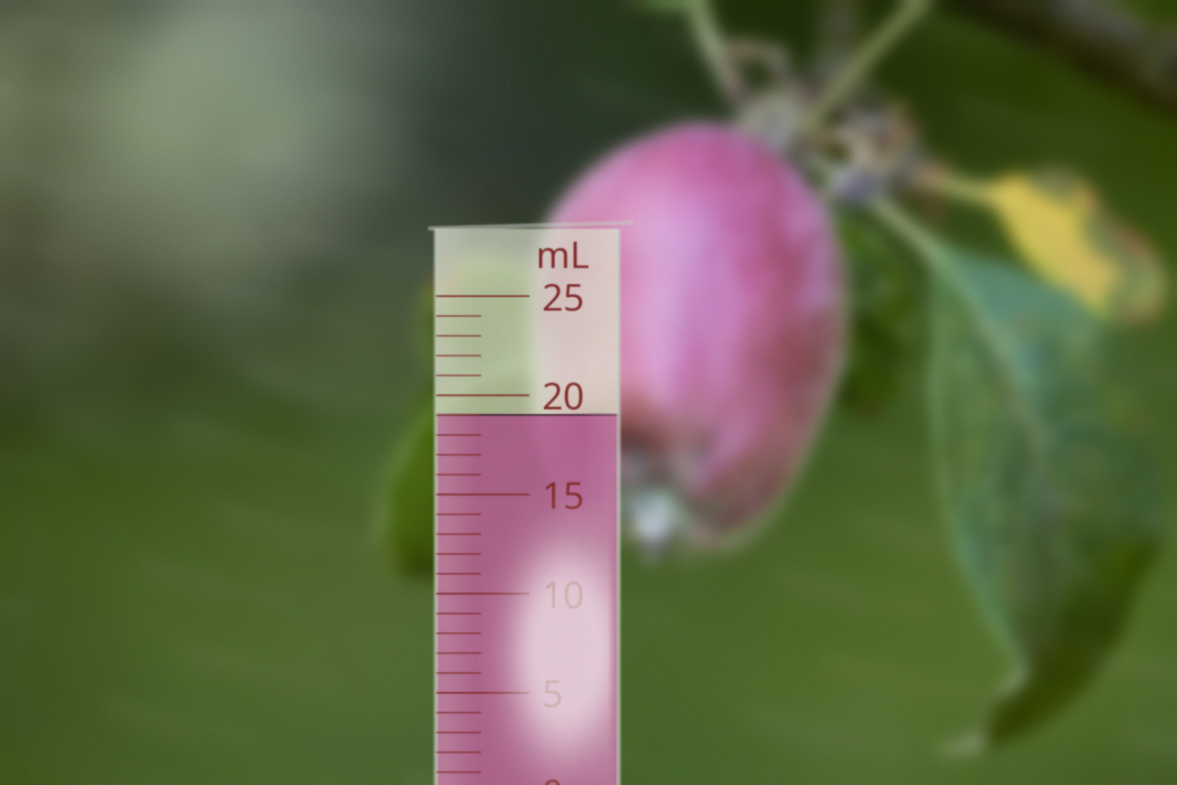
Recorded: **19** mL
